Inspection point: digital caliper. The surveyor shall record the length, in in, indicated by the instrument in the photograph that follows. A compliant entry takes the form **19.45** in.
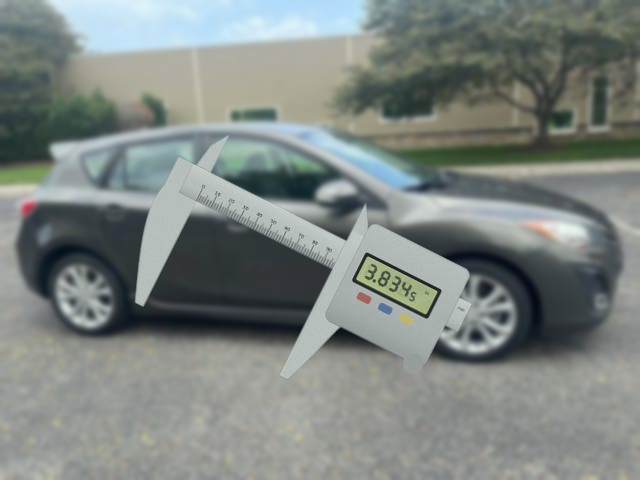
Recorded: **3.8345** in
